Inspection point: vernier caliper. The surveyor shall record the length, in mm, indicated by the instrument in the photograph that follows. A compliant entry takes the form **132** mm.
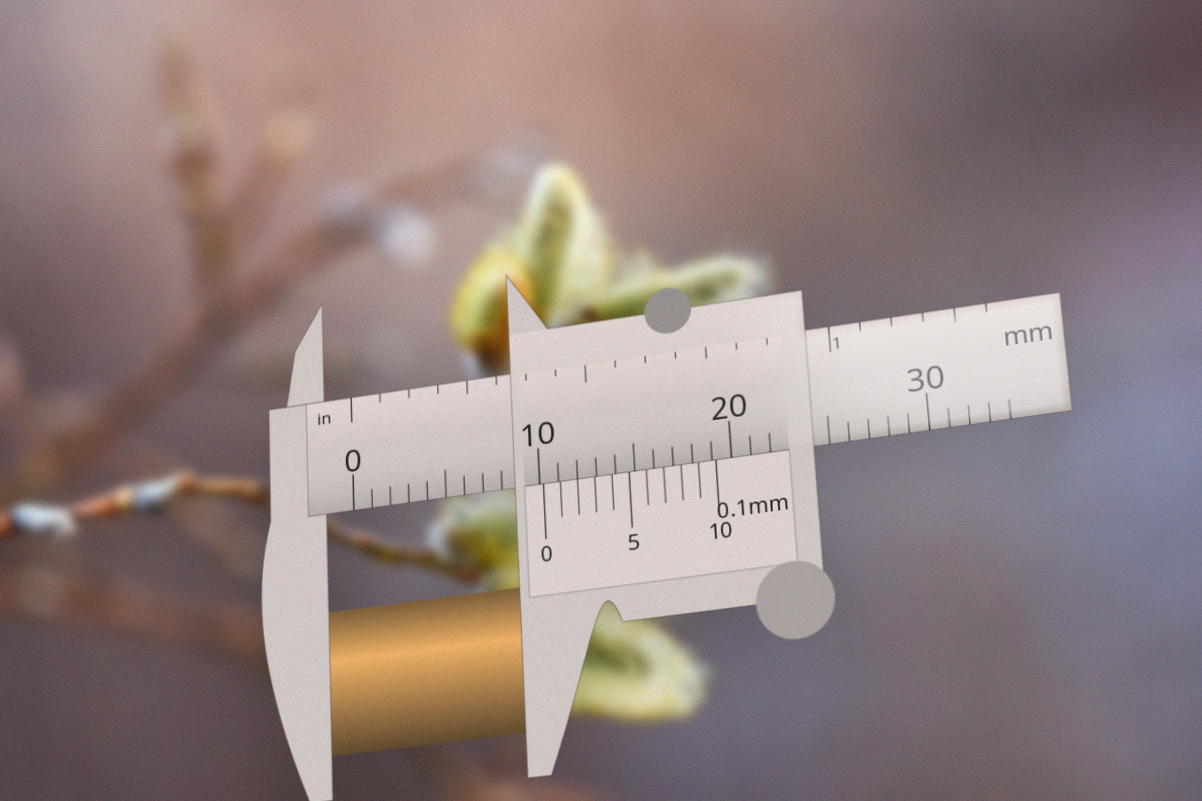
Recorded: **10.2** mm
